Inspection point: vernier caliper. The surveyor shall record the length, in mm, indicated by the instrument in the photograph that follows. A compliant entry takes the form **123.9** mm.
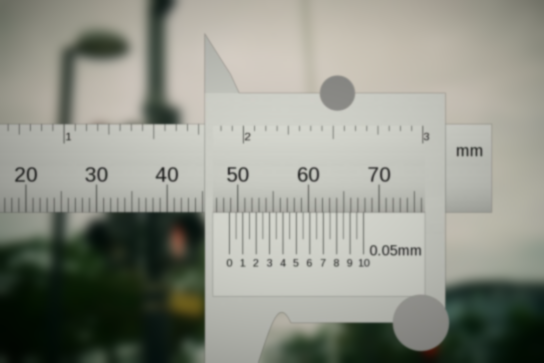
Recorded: **48.8** mm
